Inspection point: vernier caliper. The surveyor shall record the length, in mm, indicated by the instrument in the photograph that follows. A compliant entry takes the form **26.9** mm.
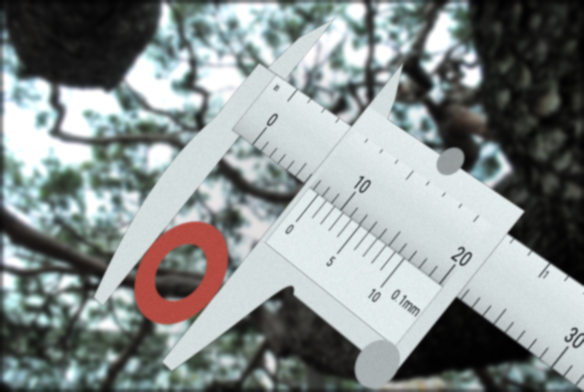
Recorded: **7.6** mm
